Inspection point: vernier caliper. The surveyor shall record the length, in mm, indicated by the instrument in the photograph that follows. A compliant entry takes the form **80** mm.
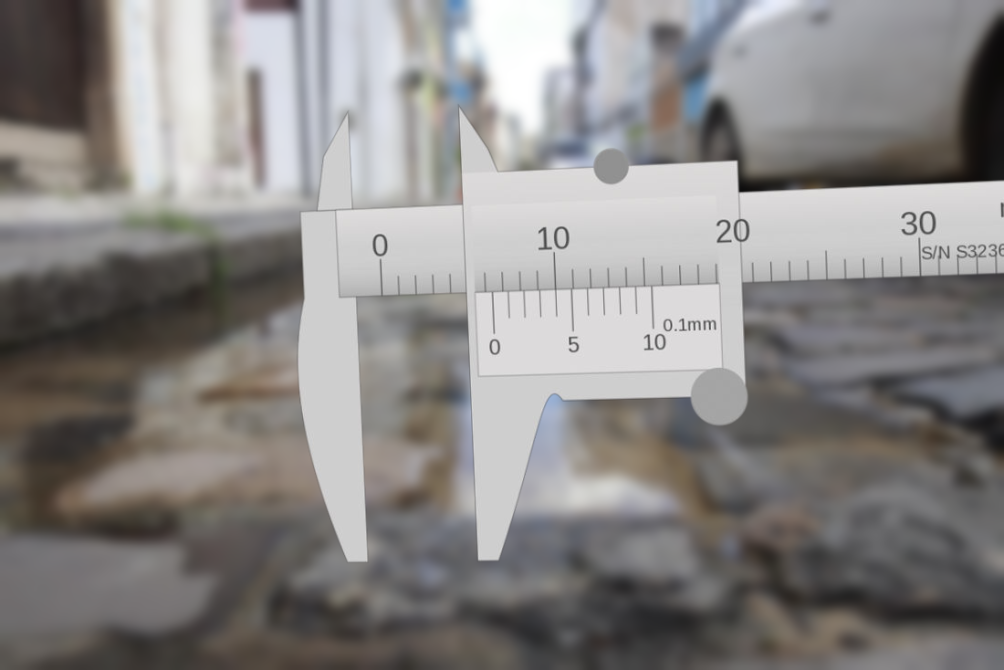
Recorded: **6.4** mm
